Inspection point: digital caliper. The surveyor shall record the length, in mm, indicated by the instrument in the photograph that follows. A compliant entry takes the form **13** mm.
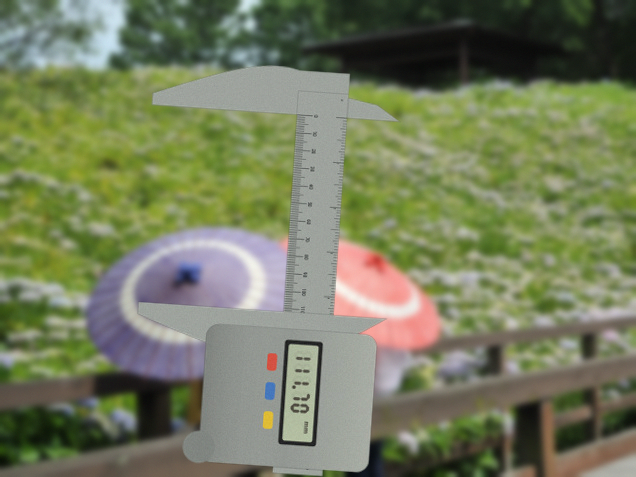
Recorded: **111.70** mm
